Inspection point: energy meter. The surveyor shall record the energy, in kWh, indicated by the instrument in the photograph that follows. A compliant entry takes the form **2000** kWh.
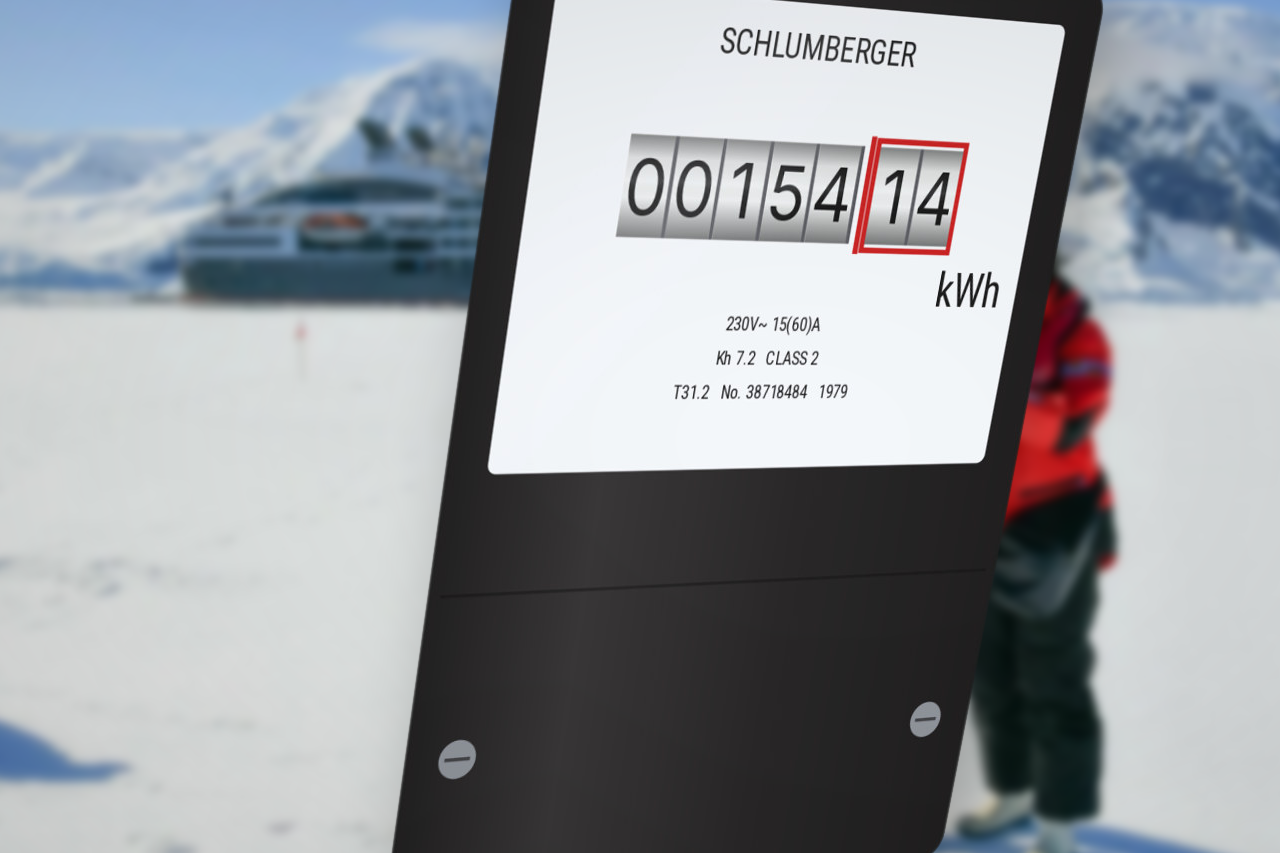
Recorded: **154.14** kWh
